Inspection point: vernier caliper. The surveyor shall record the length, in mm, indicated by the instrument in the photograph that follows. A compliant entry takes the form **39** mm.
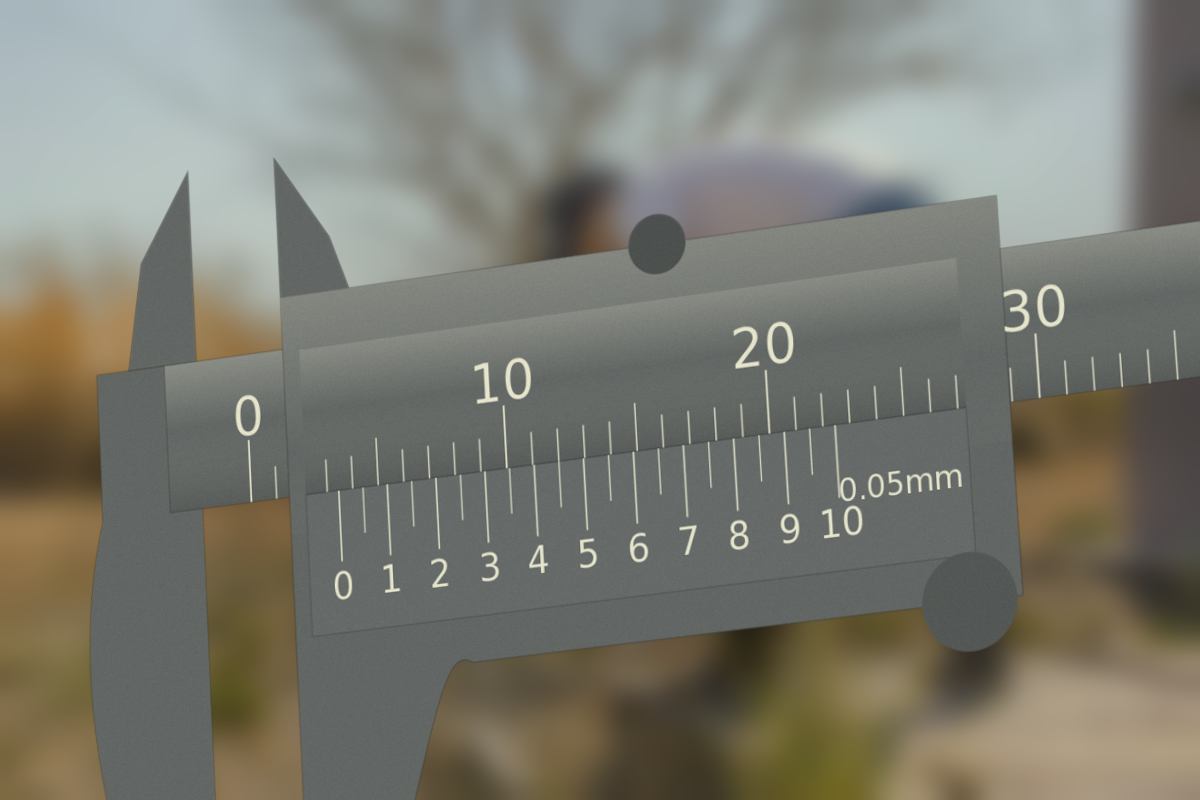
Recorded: **3.45** mm
